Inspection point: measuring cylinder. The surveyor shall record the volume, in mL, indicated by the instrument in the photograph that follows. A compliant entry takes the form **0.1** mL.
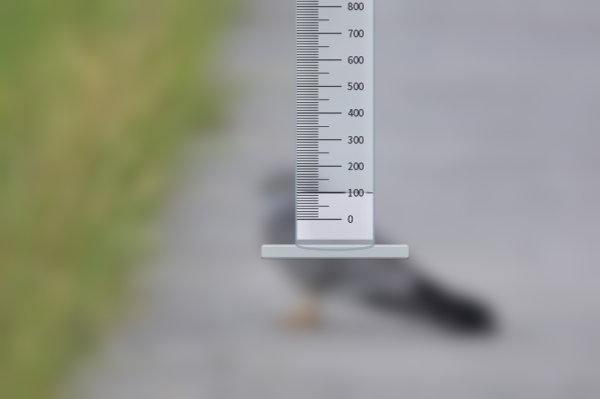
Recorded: **100** mL
